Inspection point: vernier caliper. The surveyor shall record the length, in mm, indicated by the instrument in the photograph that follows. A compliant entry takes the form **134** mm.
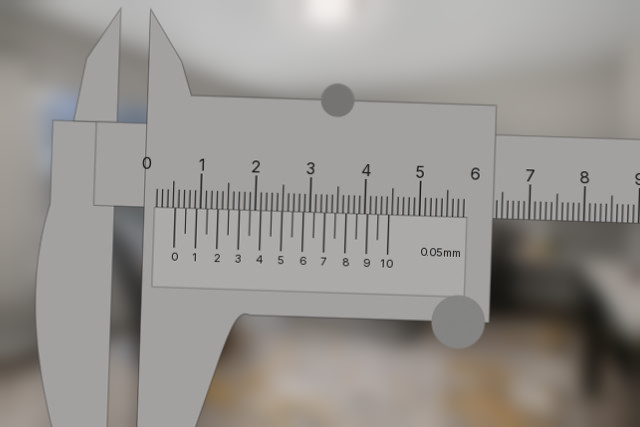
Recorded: **5.4** mm
